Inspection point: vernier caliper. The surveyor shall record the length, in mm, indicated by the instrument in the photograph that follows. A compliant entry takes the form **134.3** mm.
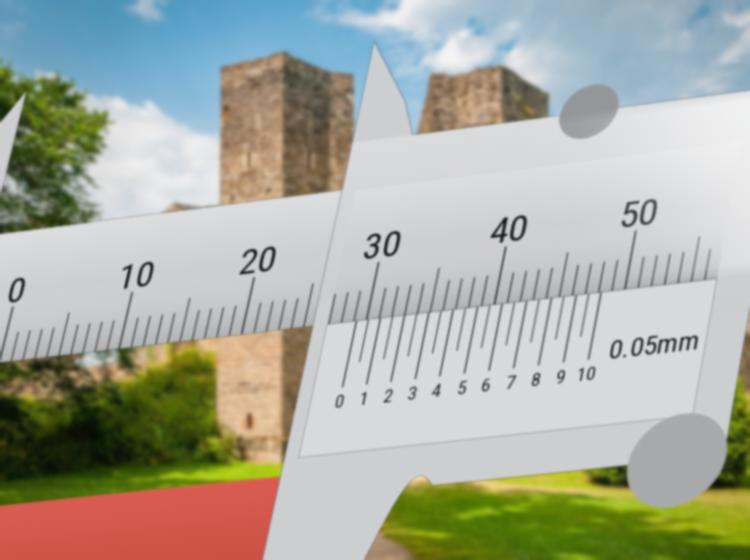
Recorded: **29.2** mm
